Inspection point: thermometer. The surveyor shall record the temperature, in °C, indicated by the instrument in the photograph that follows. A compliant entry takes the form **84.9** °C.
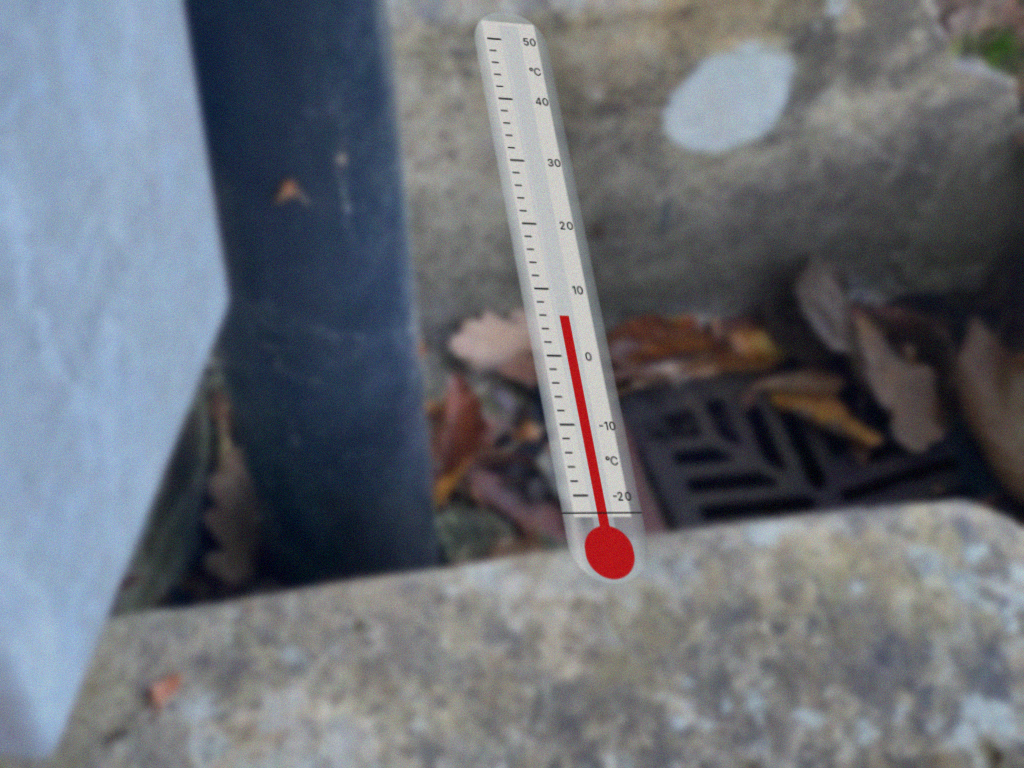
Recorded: **6** °C
